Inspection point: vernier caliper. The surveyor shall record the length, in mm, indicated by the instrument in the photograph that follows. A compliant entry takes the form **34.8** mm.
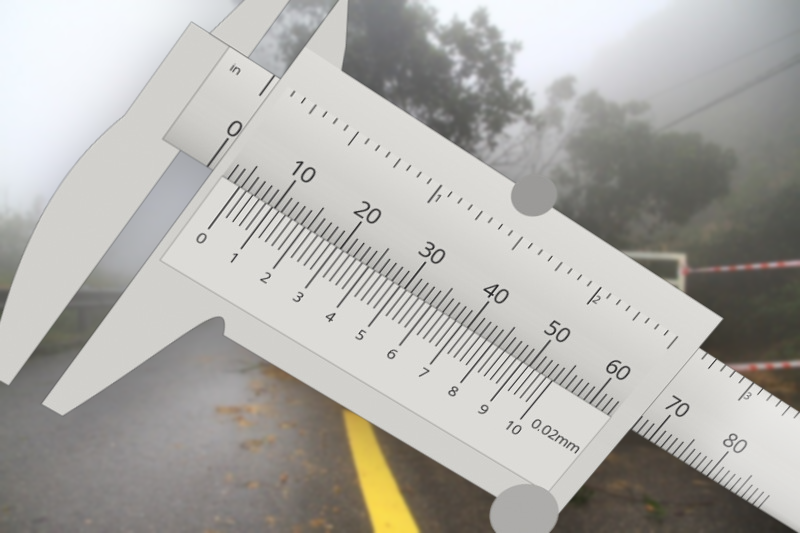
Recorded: **4.8** mm
